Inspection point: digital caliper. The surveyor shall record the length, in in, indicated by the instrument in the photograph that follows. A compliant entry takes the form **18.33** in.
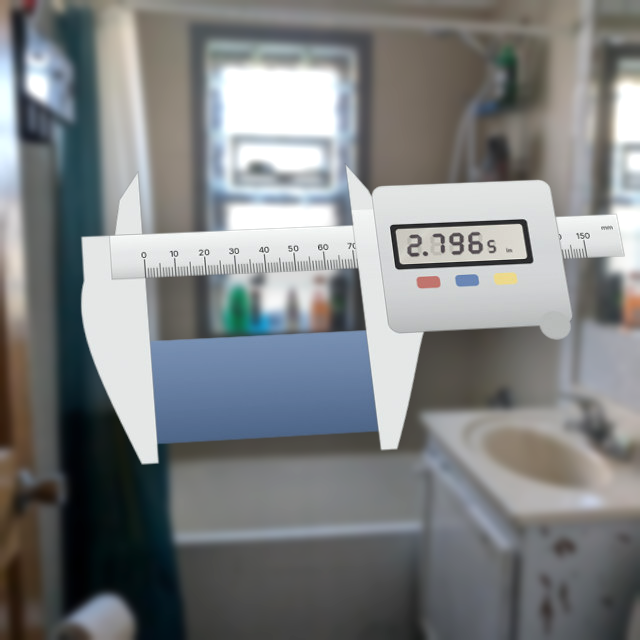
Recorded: **2.7965** in
